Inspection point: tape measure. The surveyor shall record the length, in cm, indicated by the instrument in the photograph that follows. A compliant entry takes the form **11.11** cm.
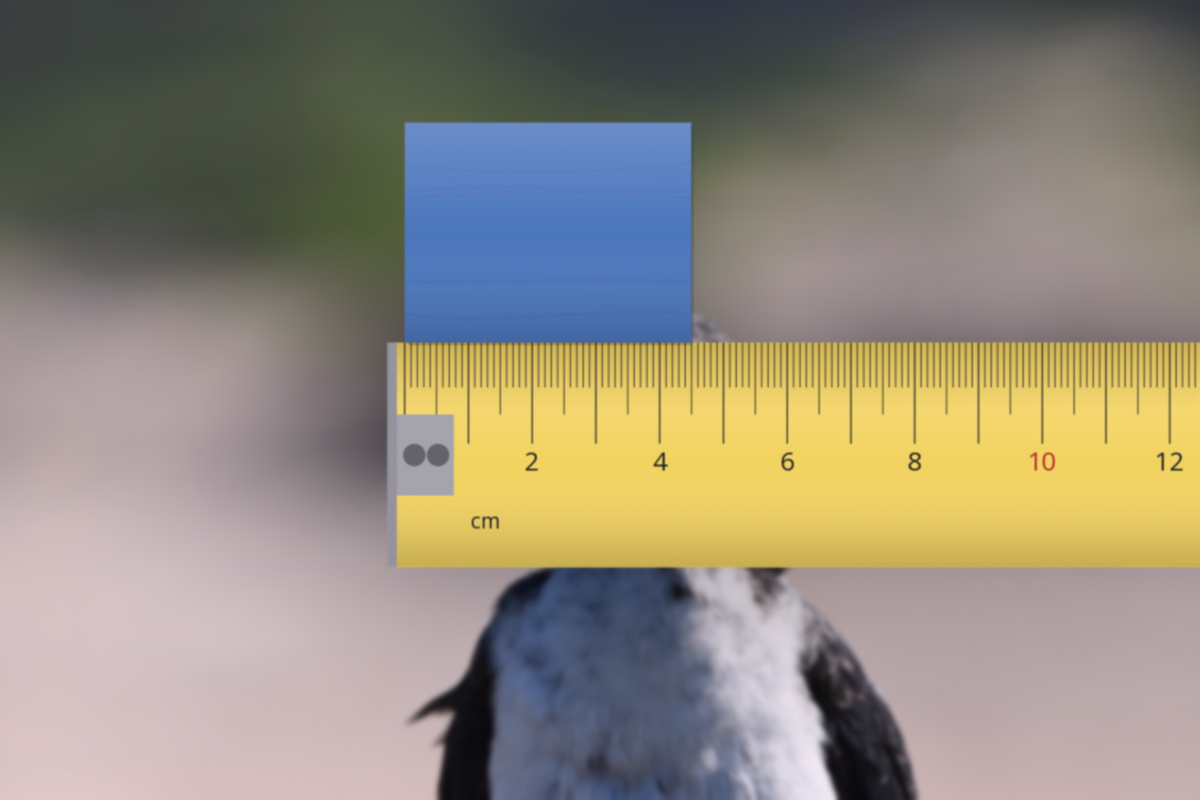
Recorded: **4.5** cm
